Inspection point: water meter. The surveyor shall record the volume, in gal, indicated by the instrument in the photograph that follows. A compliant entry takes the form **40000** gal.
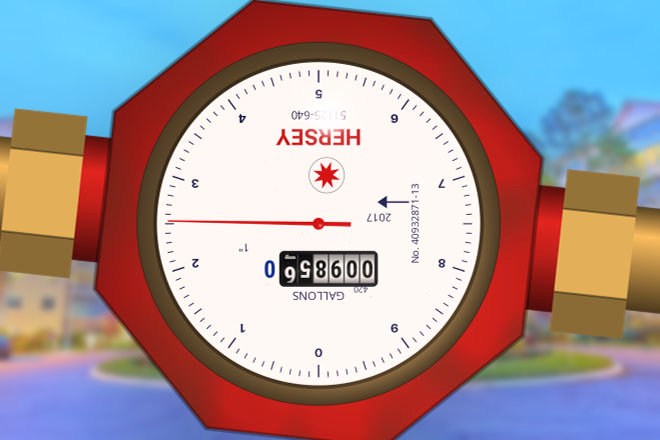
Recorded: **98562.5** gal
